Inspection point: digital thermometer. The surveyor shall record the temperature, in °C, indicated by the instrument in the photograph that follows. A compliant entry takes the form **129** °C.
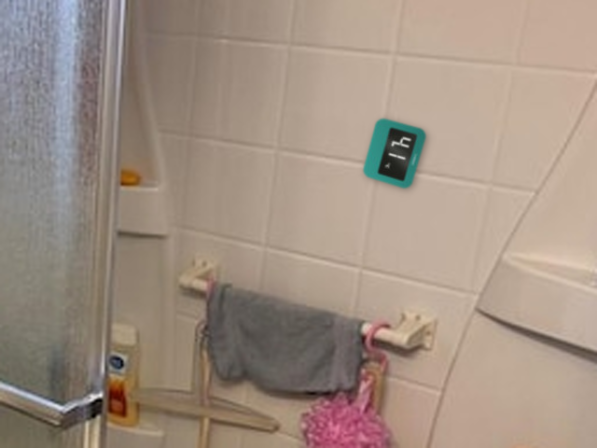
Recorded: **4.1** °C
